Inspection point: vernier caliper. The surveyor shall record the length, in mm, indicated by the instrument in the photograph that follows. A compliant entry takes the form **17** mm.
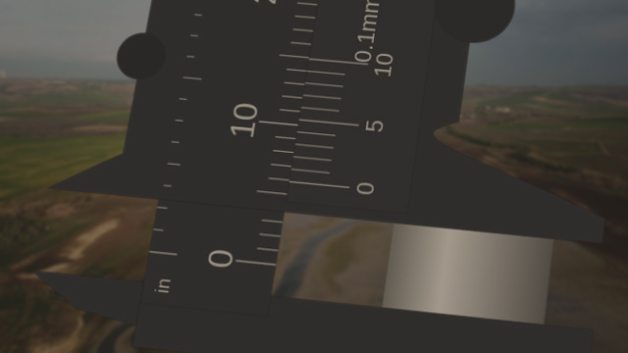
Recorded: **5.9** mm
